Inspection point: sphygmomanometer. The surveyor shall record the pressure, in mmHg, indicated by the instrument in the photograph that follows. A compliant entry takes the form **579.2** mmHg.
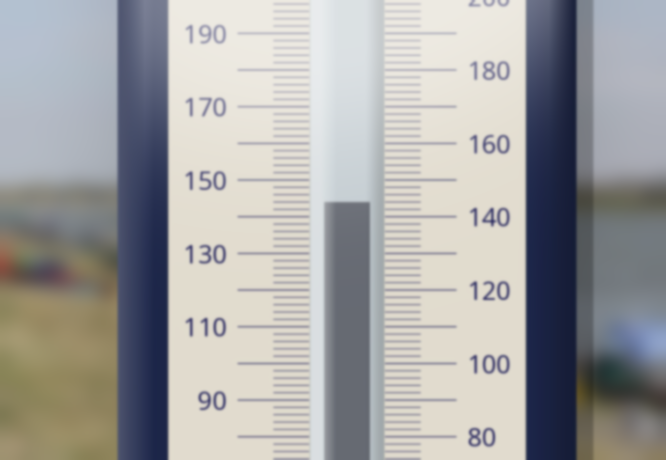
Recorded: **144** mmHg
